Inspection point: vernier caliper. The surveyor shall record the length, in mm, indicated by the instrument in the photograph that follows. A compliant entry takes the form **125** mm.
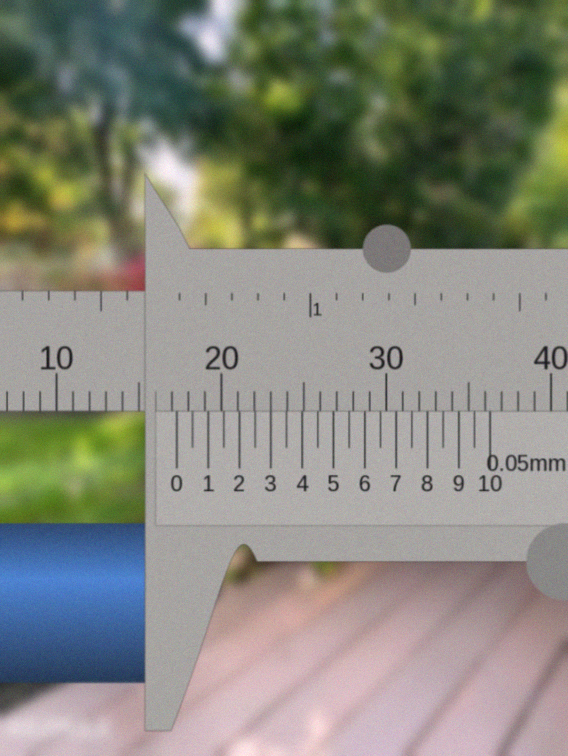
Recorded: **17.3** mm
